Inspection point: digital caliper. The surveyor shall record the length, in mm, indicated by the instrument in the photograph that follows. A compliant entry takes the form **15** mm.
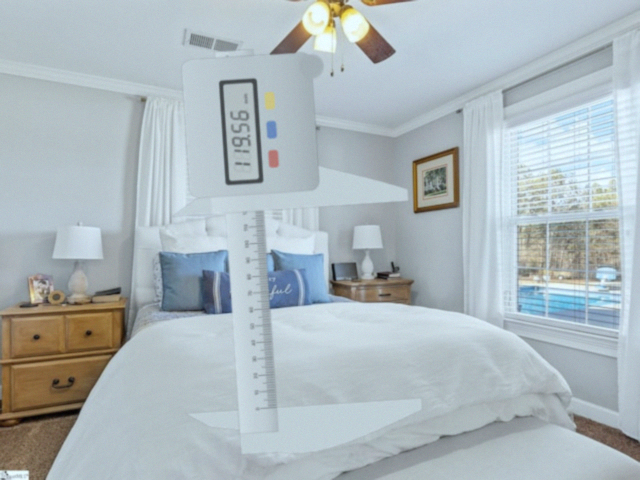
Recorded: **119.56** mm
